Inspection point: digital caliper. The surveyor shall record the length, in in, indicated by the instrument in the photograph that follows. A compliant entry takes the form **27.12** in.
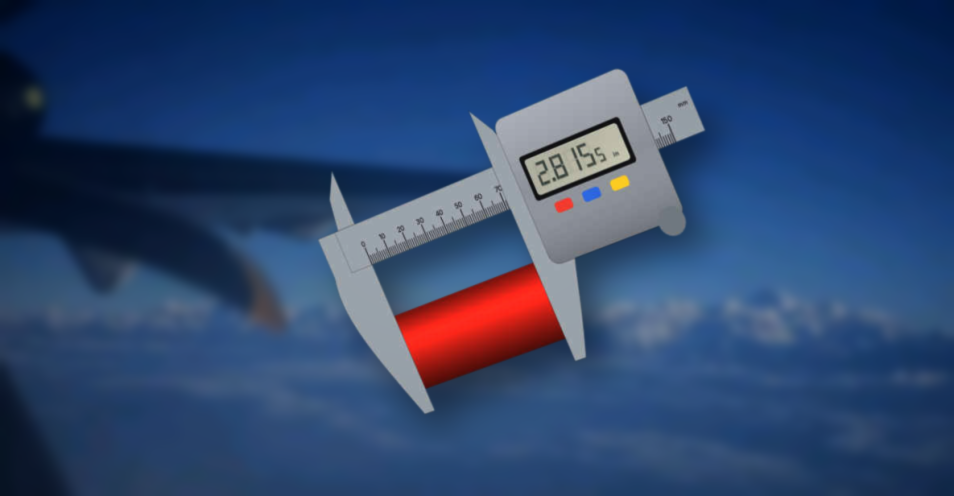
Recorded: **2.8155** in
